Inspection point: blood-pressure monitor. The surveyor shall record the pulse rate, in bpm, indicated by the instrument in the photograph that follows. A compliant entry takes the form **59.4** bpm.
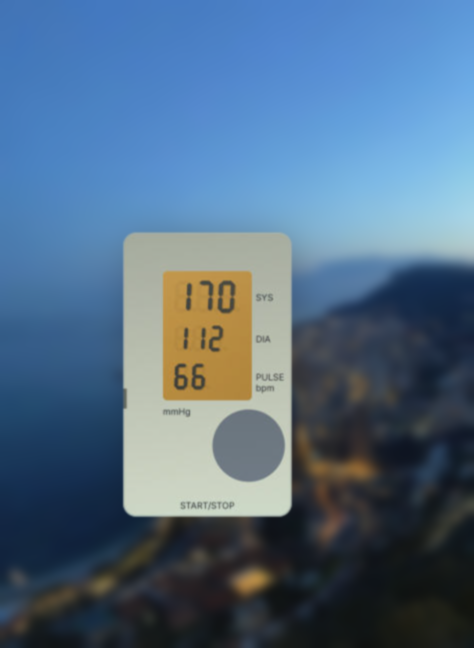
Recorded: **66** bpm
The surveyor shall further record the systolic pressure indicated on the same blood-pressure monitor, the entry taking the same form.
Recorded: **170** mmHg
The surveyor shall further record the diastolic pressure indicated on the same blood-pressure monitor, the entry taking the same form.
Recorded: **112** mmHg
